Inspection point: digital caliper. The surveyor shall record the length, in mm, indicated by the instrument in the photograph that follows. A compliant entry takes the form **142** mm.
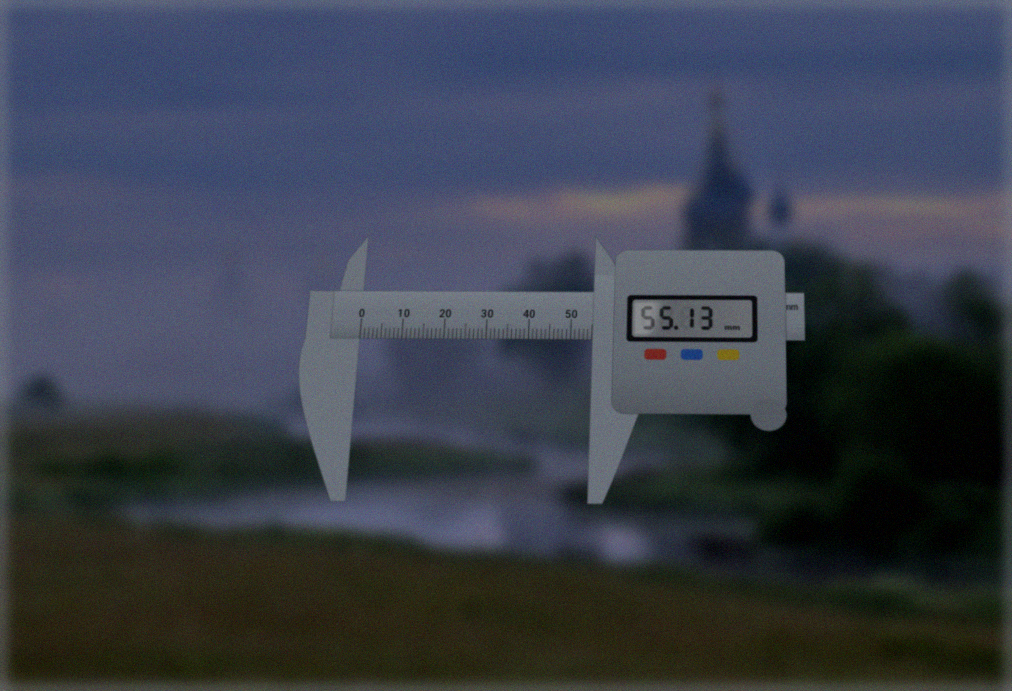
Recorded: **55.13** mm
